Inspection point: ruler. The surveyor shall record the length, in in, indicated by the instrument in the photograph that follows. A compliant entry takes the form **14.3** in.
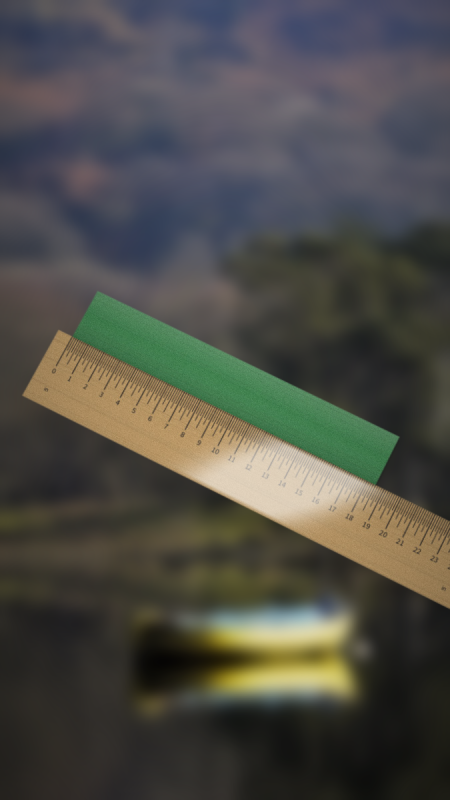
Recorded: **18.5** in
